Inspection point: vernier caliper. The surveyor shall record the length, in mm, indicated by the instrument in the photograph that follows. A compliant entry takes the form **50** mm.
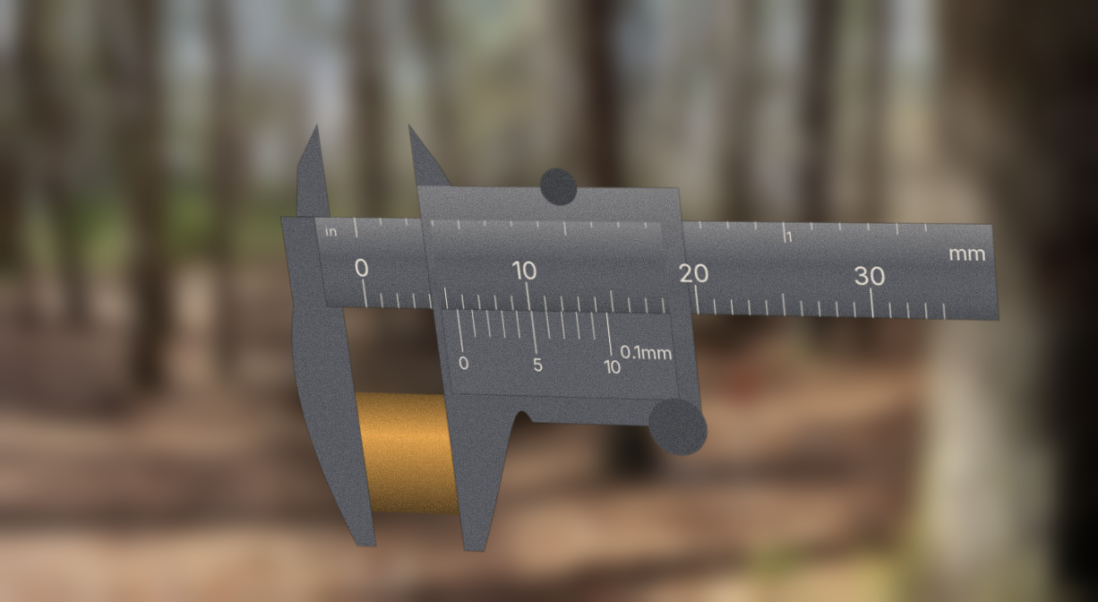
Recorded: **5.6** mm
